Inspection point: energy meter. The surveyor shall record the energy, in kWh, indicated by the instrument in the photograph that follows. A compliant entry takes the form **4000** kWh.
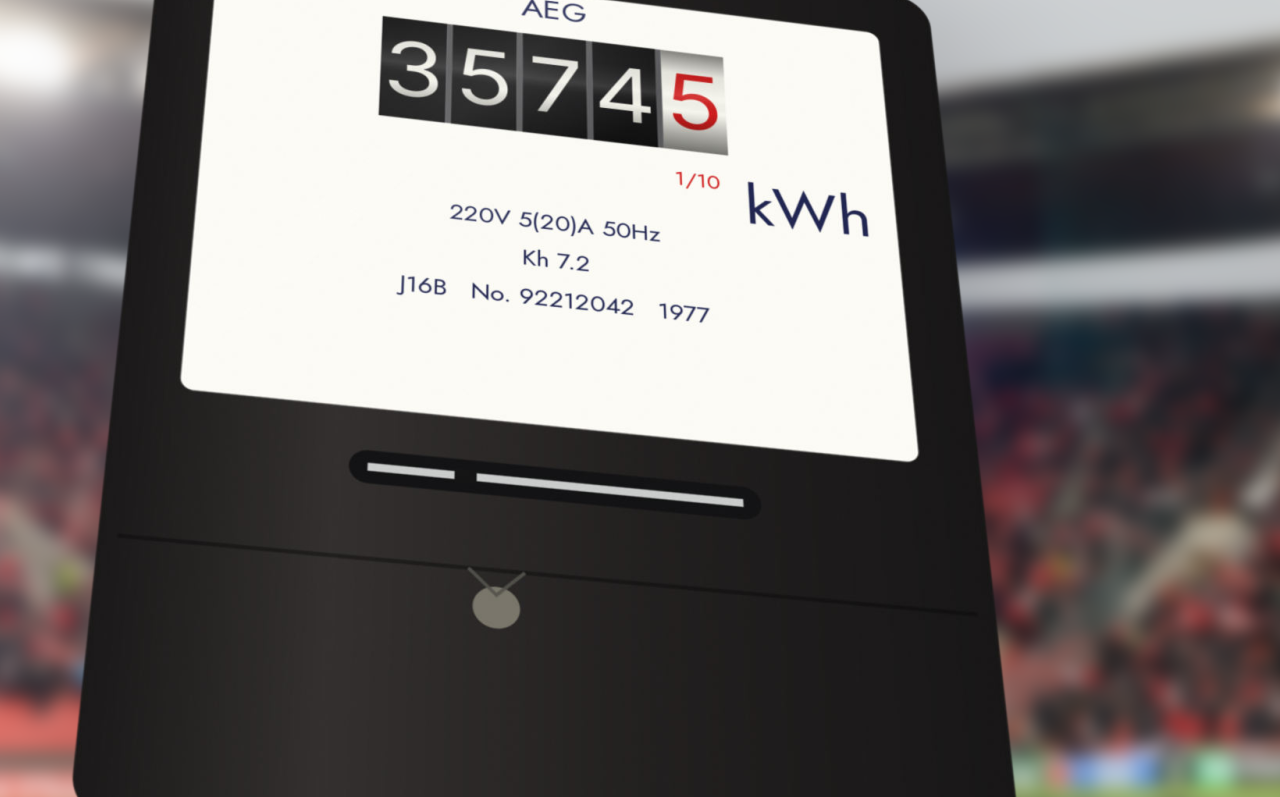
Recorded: **3574.5** kWh
